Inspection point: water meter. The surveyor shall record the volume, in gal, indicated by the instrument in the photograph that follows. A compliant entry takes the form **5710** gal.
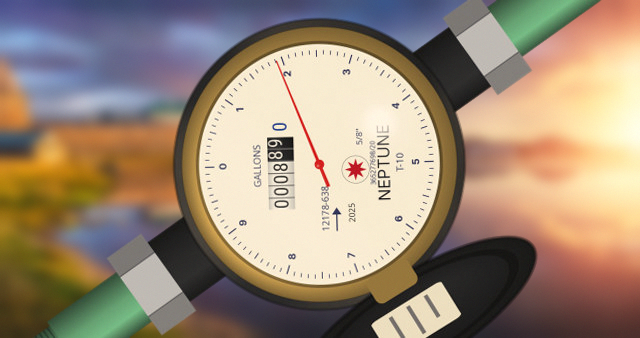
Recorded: **8891.9** gal
